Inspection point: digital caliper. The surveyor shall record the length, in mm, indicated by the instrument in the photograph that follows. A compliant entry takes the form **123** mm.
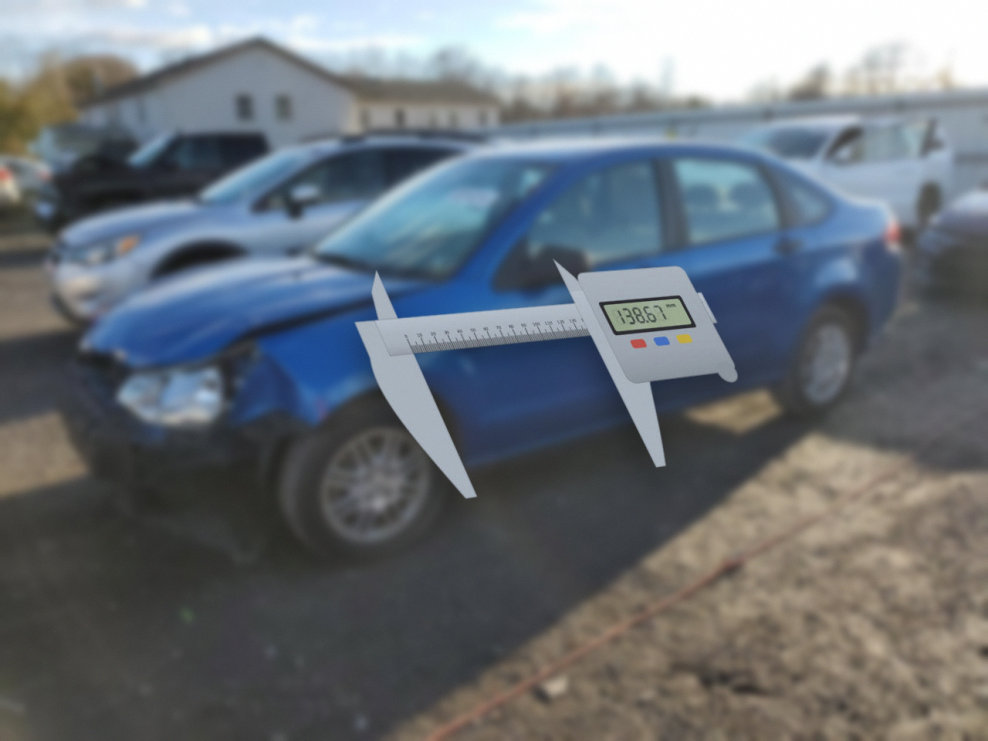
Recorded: **138.67** mm
